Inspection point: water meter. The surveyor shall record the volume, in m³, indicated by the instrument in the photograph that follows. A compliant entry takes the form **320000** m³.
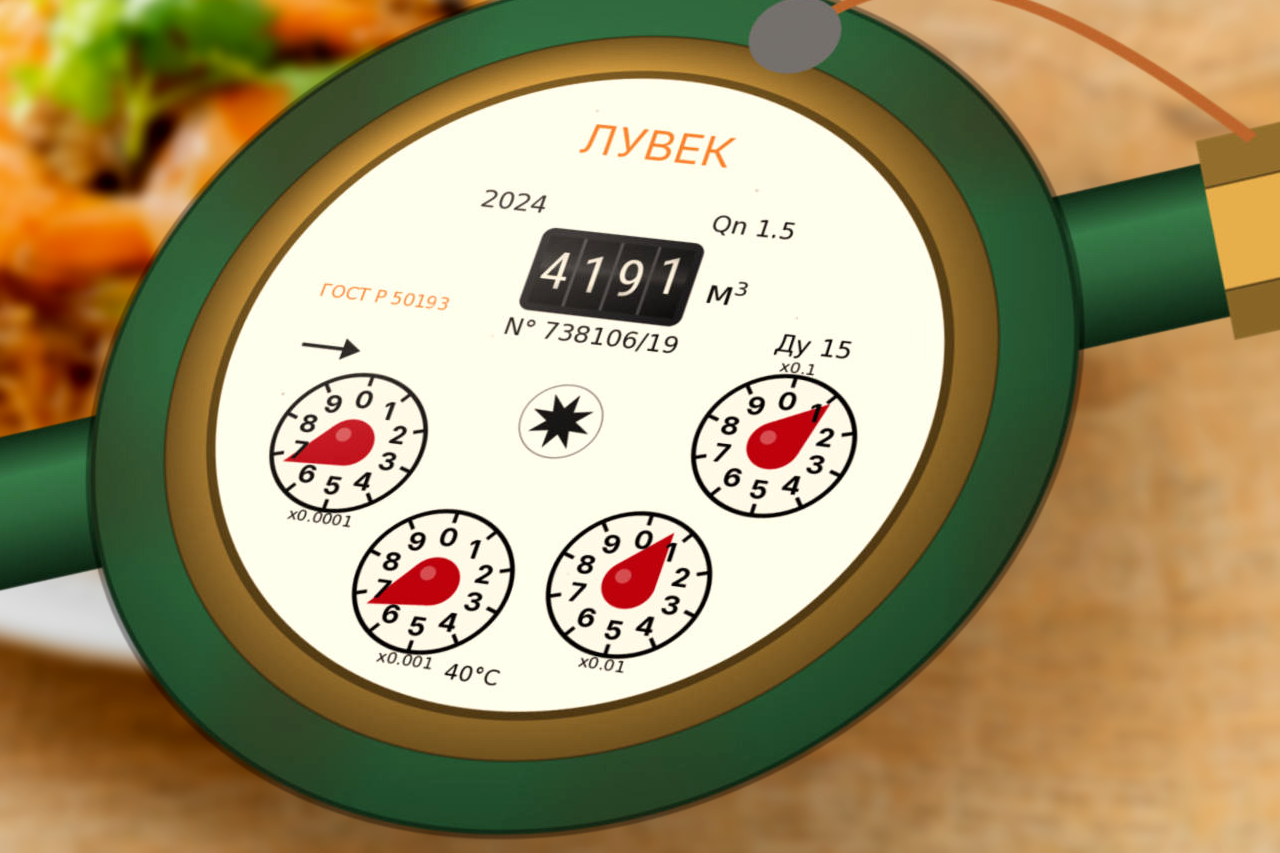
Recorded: **4191.1066** m³
